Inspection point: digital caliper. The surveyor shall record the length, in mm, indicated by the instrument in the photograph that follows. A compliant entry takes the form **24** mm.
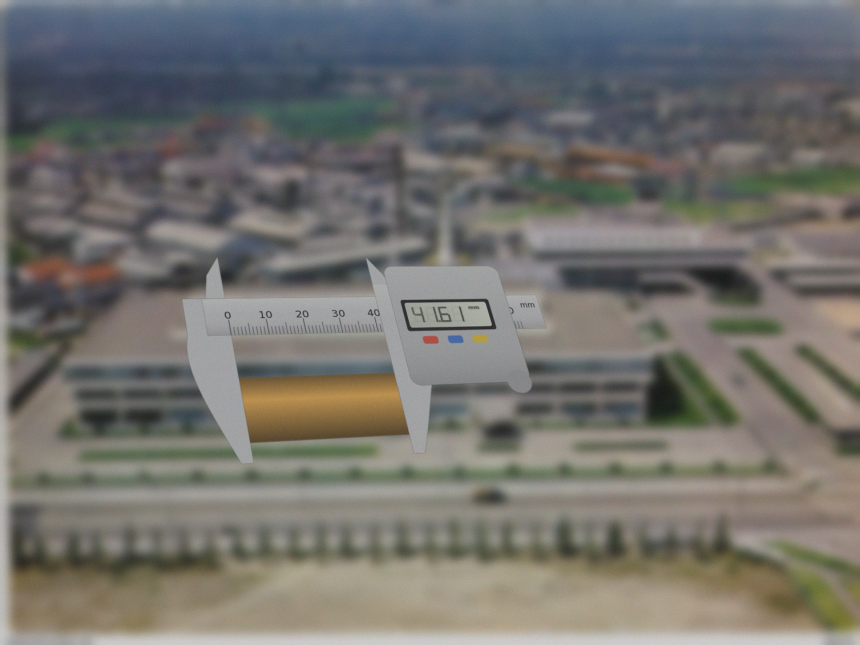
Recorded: **41.61** mm
